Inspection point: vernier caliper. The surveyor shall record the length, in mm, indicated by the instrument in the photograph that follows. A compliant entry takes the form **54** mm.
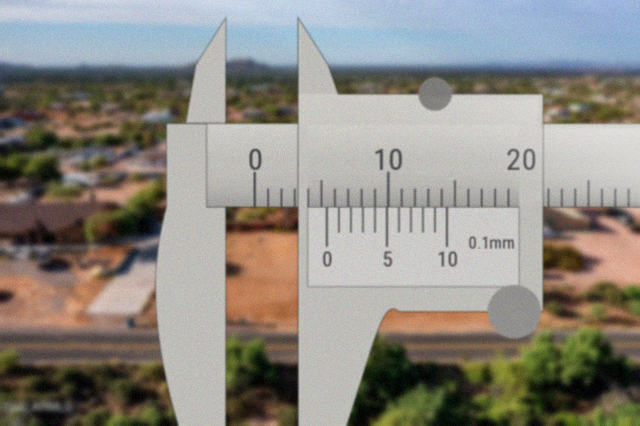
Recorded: **5.4** mm
